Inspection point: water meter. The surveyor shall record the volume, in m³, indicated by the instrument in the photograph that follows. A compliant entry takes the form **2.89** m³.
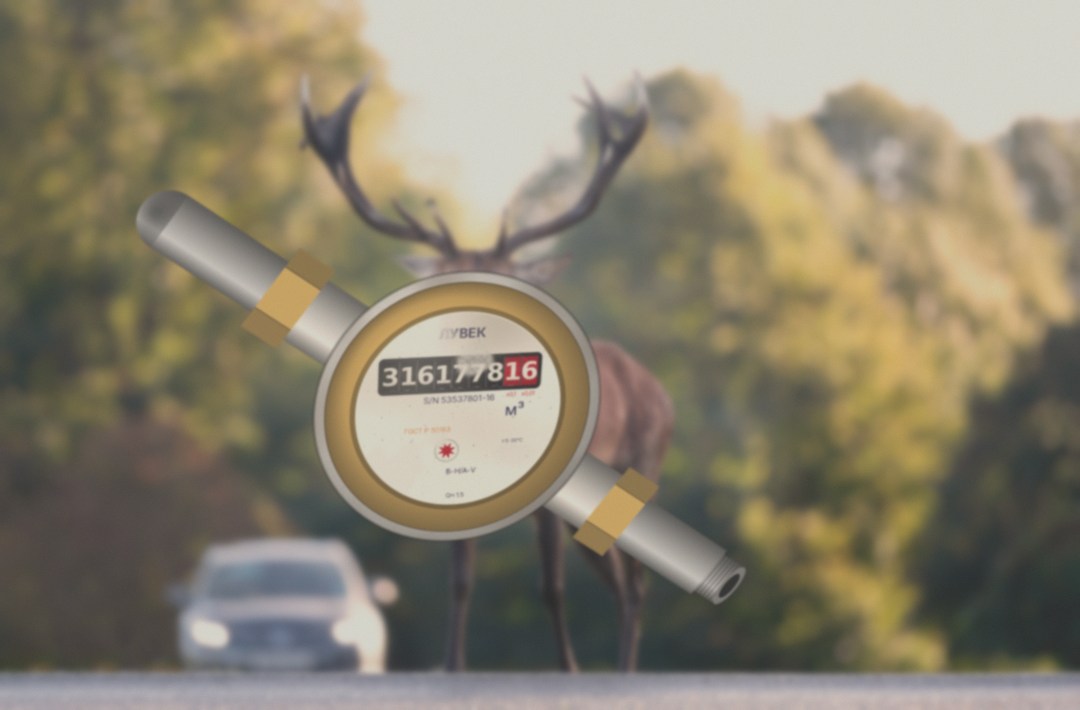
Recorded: **3161778.16** m³
